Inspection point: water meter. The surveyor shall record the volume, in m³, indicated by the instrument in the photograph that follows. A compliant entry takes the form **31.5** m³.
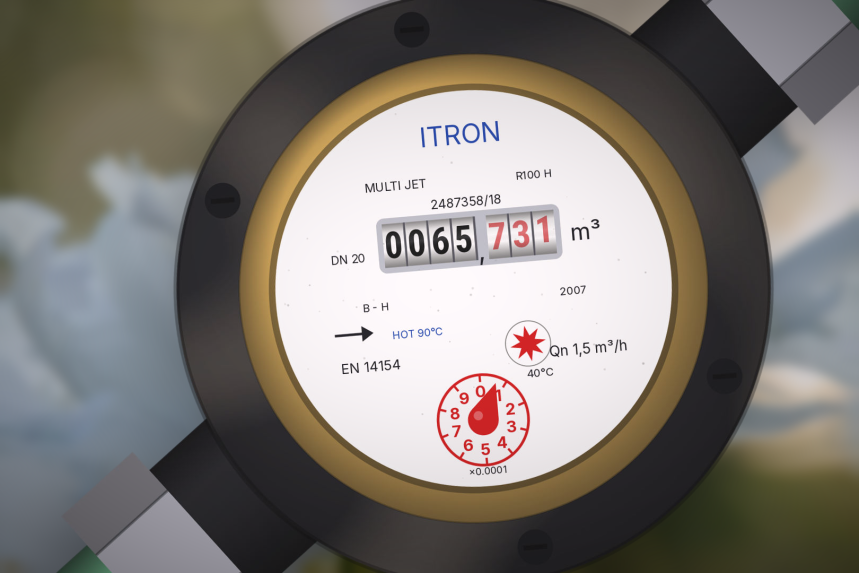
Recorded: **65.7310** m³
